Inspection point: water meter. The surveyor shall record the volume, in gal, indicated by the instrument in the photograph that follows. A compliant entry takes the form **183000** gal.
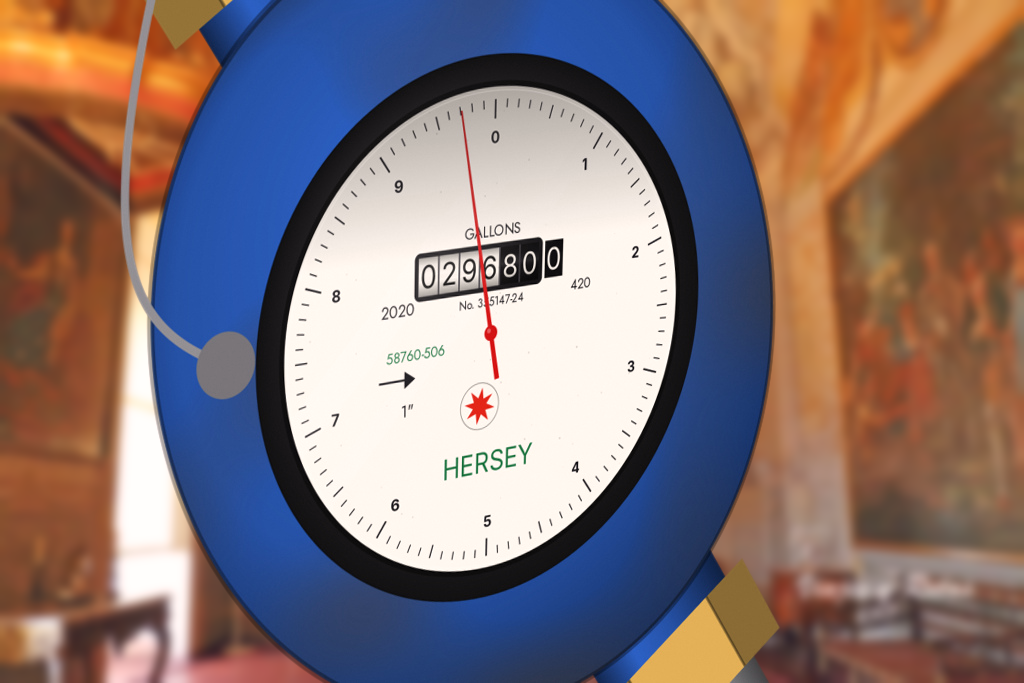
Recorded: **296799.7** gal
